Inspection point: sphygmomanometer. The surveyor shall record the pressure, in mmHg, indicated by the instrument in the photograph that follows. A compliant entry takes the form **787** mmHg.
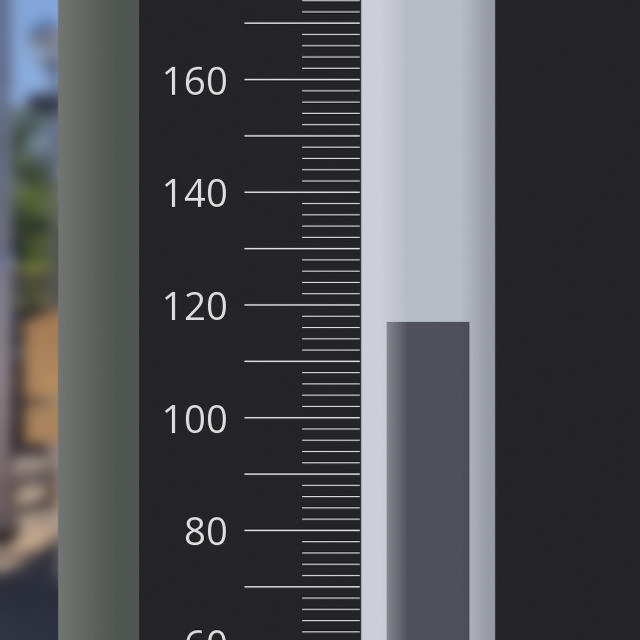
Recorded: **117** mmHg
